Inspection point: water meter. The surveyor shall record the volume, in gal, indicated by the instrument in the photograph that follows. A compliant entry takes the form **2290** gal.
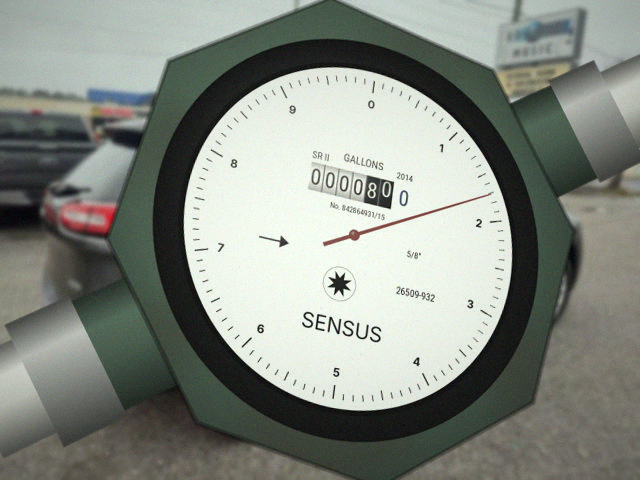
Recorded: **801.7** gal
